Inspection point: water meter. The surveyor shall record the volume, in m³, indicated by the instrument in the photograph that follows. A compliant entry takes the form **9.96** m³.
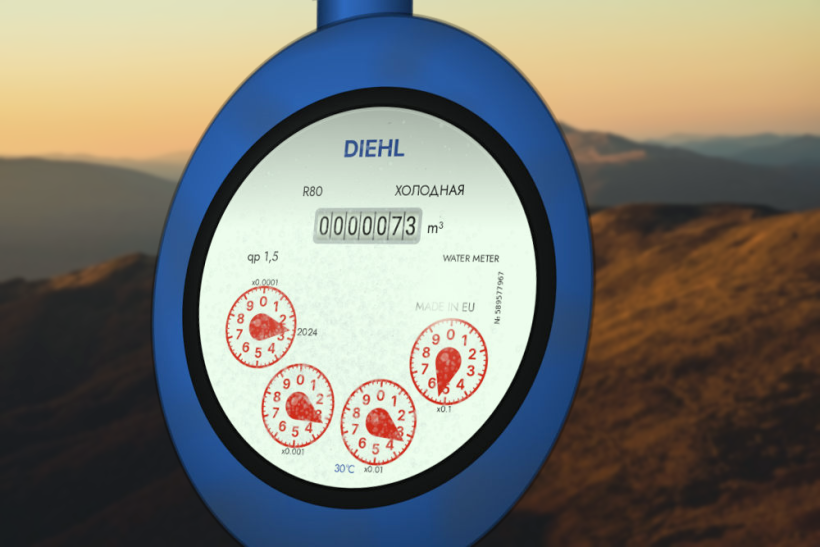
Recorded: **73.5332** m³
